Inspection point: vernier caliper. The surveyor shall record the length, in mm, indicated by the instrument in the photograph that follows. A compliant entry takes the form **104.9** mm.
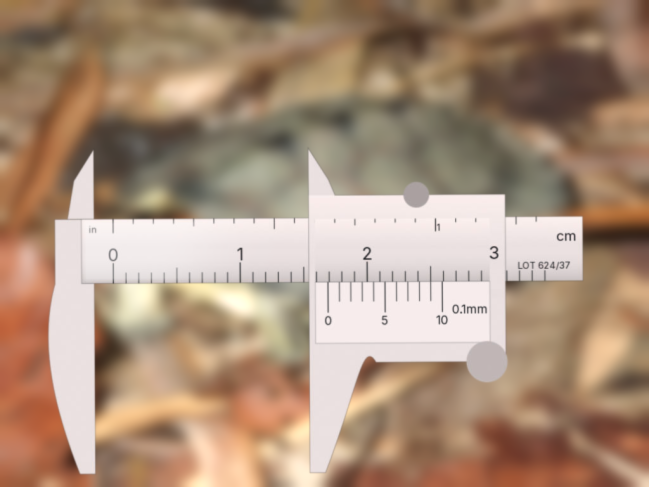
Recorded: **16.9** mm
